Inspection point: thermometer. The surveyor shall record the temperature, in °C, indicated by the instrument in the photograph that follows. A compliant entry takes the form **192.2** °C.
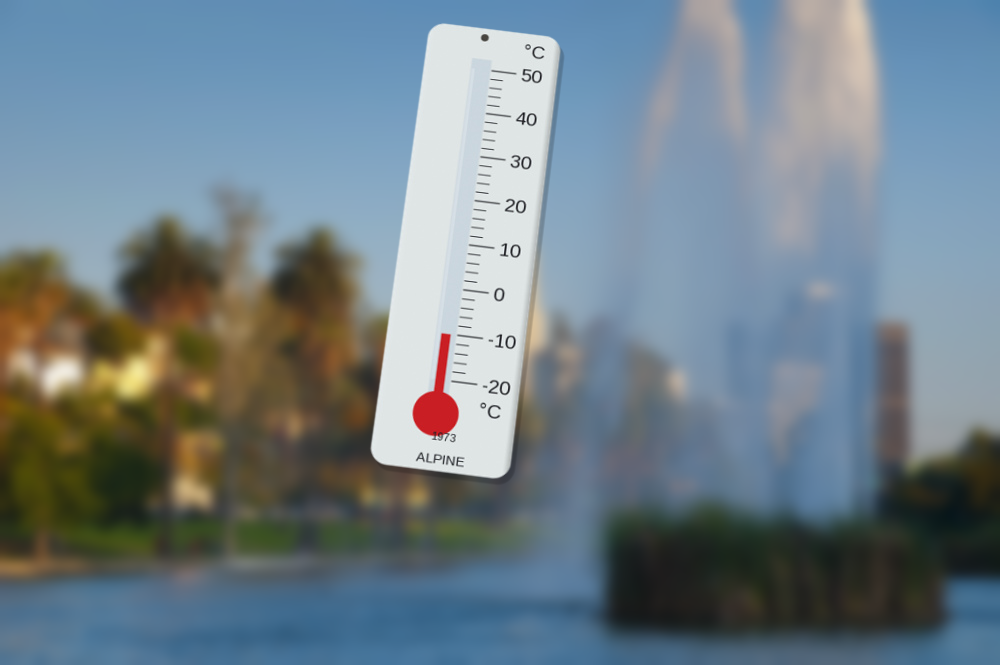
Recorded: **-10** °C
